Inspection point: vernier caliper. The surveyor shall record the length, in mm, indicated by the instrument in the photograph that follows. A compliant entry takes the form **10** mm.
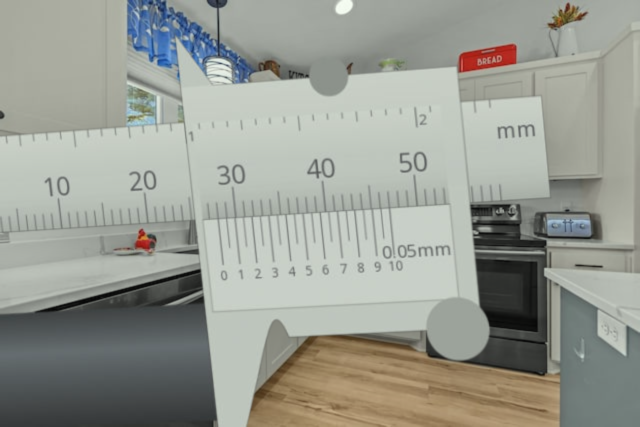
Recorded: **28.0** mm
